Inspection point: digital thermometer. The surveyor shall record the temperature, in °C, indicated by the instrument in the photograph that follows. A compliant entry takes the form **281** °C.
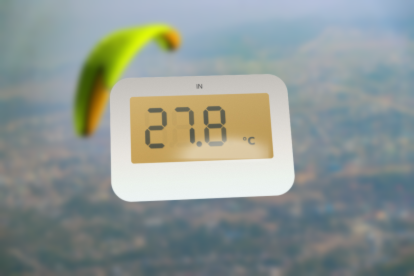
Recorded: **27.8** °C
